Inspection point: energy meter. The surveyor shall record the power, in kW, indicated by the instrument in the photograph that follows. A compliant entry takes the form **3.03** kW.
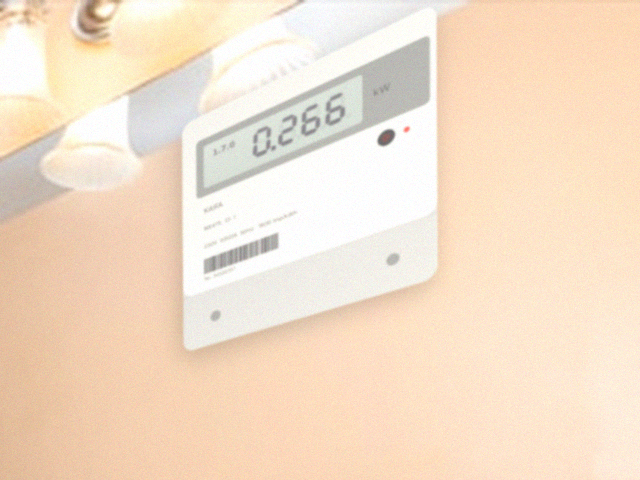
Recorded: **0.266** kW
